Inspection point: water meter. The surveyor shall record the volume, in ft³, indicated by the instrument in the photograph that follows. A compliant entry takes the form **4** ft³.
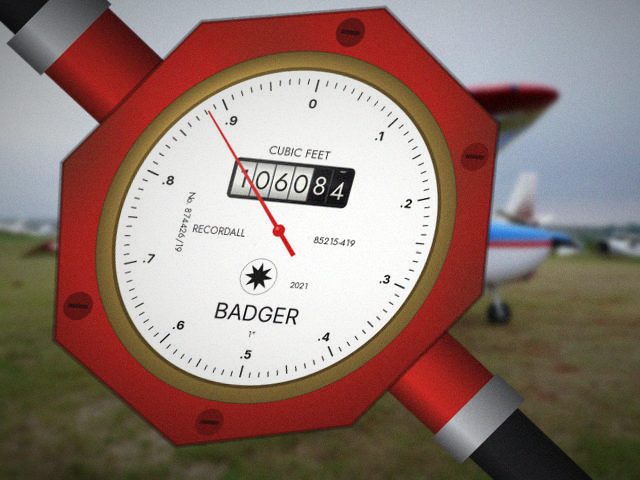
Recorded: **106083.88** ft³
